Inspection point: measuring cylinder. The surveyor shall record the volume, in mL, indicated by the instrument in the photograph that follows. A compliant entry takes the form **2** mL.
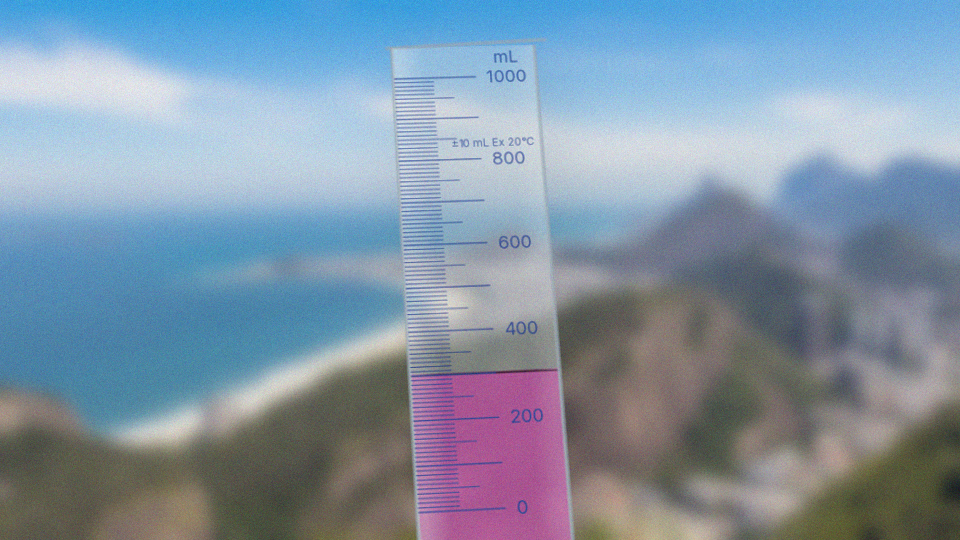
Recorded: **300** mL
